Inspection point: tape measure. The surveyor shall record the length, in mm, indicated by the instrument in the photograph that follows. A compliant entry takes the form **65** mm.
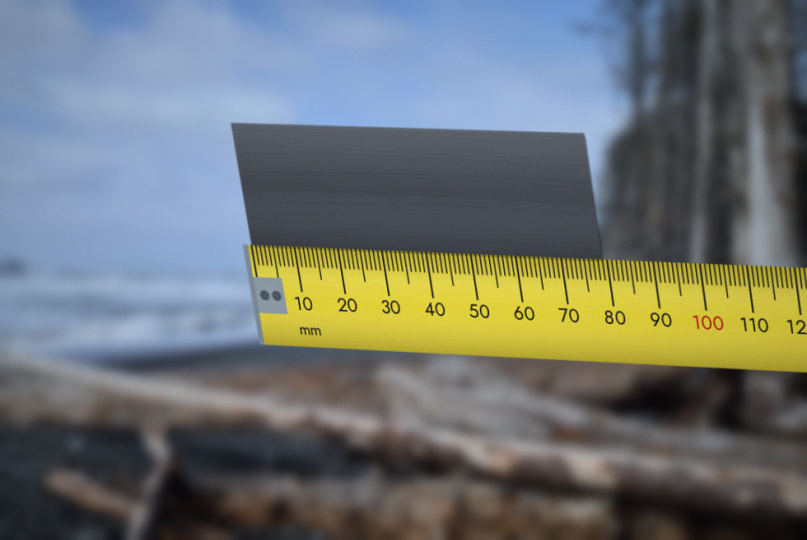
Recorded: **79** mm
